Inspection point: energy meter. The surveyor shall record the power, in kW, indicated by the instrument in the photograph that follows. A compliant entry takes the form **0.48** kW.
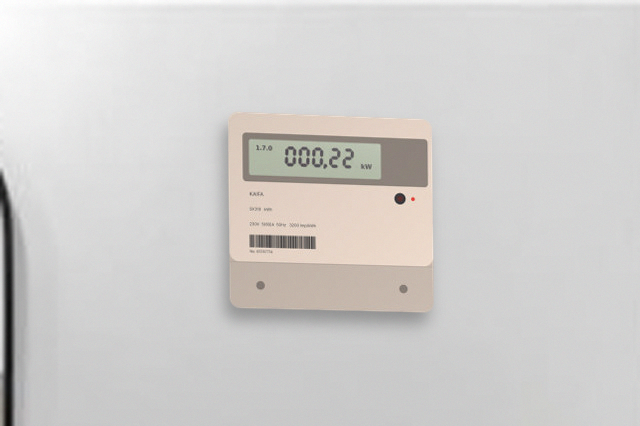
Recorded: **0.22** kW
